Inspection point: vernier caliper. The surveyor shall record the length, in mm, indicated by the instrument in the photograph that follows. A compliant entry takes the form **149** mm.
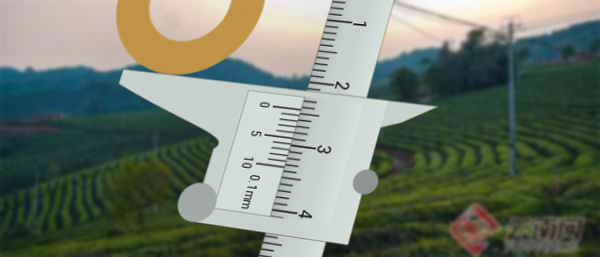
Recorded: **24.4** mm
